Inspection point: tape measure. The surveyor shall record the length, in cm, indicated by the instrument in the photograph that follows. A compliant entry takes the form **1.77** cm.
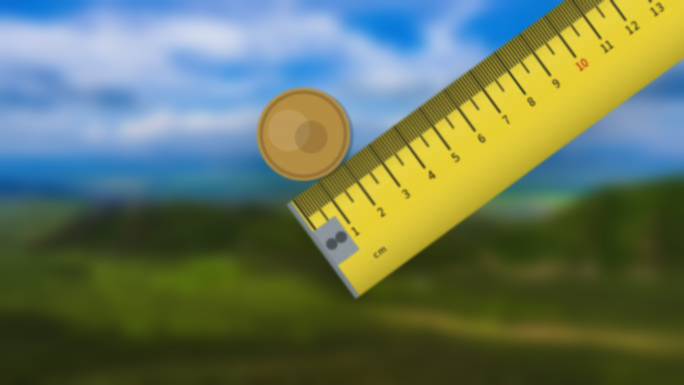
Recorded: **3** cm
